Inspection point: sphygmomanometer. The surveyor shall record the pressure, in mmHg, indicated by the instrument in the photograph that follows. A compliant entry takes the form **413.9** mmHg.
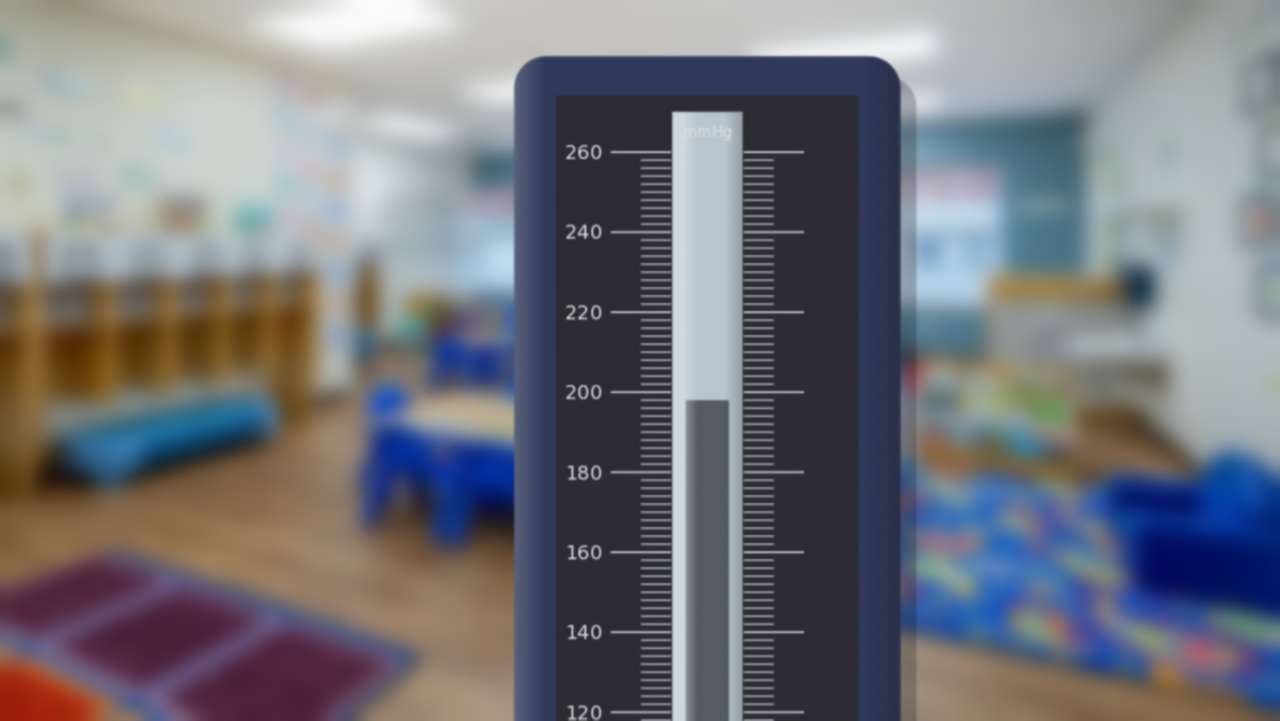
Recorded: **198** mmHg
